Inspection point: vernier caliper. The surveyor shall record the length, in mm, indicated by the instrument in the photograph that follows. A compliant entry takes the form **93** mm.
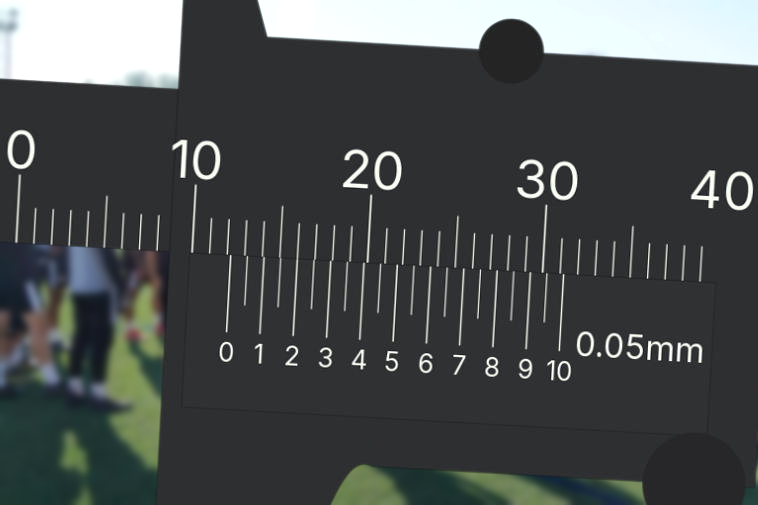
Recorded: **12.2** mm
